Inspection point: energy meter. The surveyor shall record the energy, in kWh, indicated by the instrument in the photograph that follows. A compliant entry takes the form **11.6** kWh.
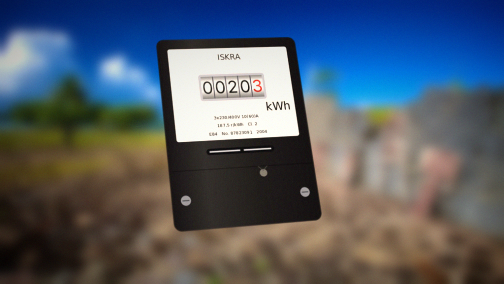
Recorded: **20.3** kWh
